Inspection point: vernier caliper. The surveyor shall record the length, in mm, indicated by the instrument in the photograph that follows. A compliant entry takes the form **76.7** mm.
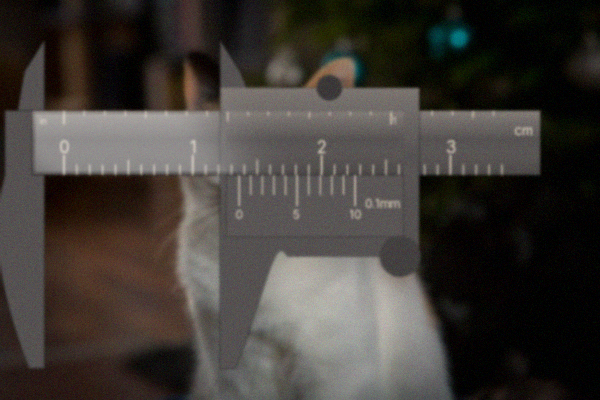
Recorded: **13.6** mm
